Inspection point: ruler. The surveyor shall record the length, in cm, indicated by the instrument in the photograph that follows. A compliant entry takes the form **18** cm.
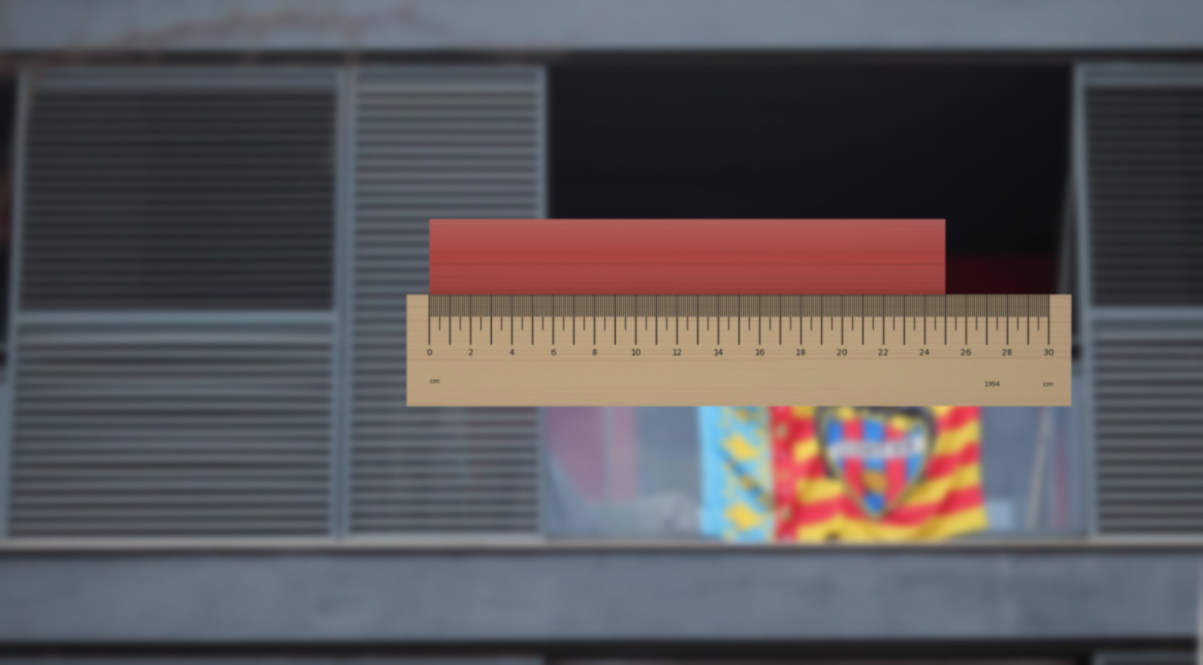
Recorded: **25** cm
